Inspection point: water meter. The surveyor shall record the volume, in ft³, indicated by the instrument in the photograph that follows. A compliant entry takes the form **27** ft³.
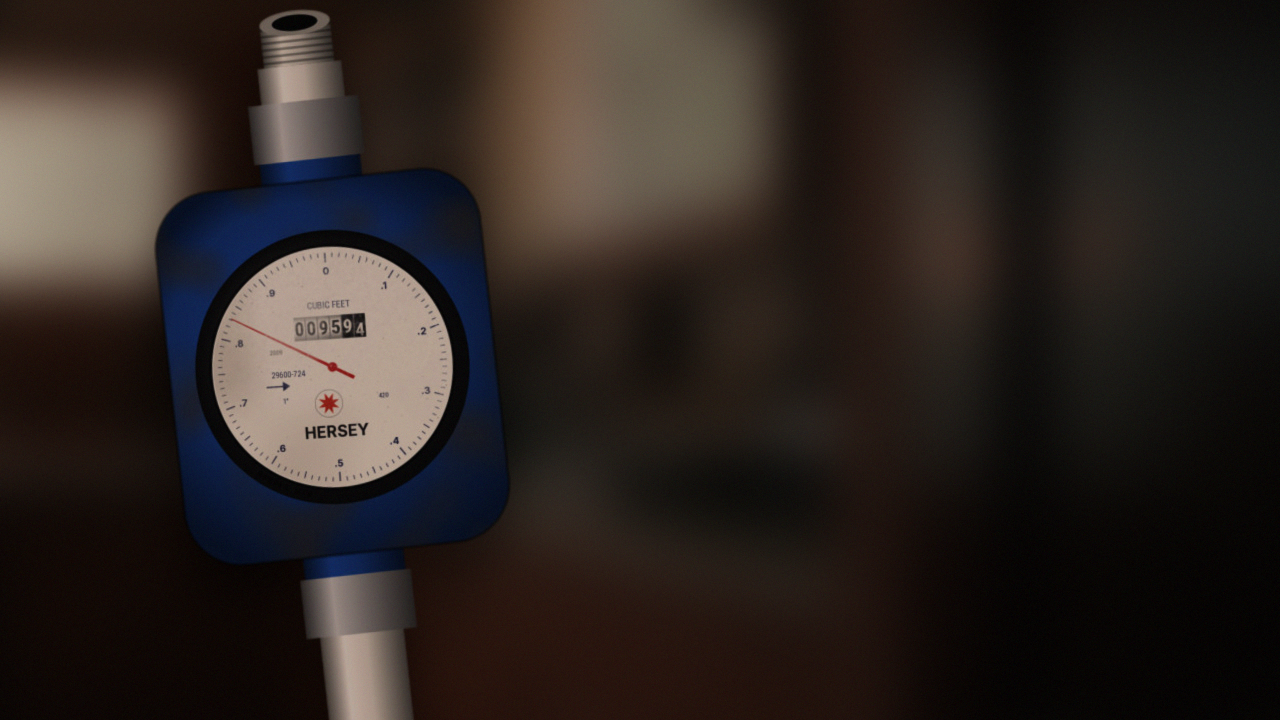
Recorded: **9593.83** ft³
